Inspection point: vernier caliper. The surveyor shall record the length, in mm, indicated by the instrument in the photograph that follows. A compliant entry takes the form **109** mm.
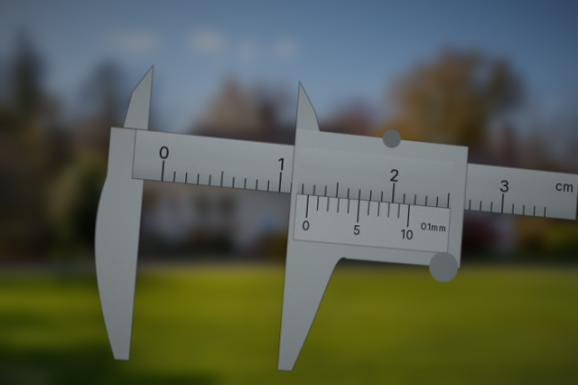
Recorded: **12.5** mm
